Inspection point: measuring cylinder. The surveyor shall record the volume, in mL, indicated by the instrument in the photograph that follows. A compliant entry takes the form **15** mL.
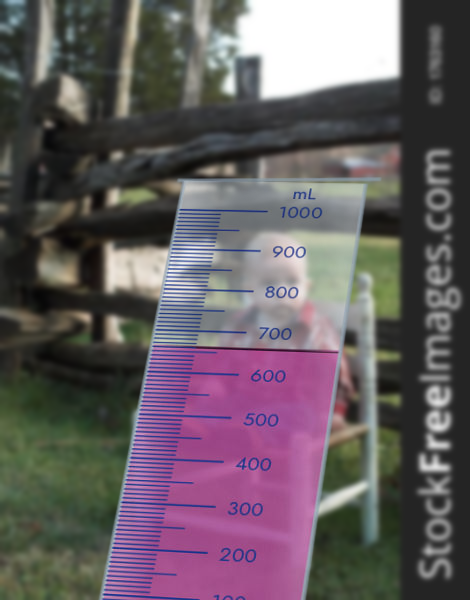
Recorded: **660** mL
